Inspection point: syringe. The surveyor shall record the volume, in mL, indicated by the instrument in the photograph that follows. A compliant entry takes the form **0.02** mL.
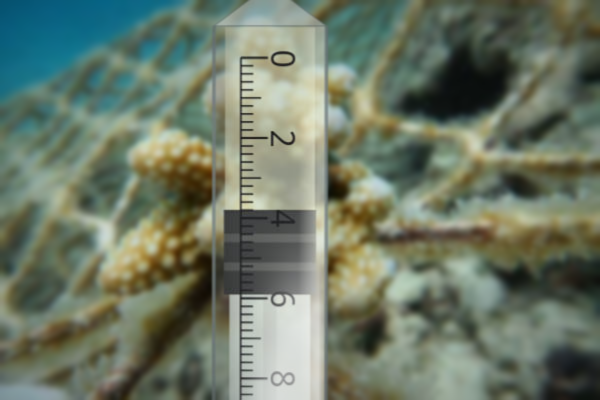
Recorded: **3.8** mL
